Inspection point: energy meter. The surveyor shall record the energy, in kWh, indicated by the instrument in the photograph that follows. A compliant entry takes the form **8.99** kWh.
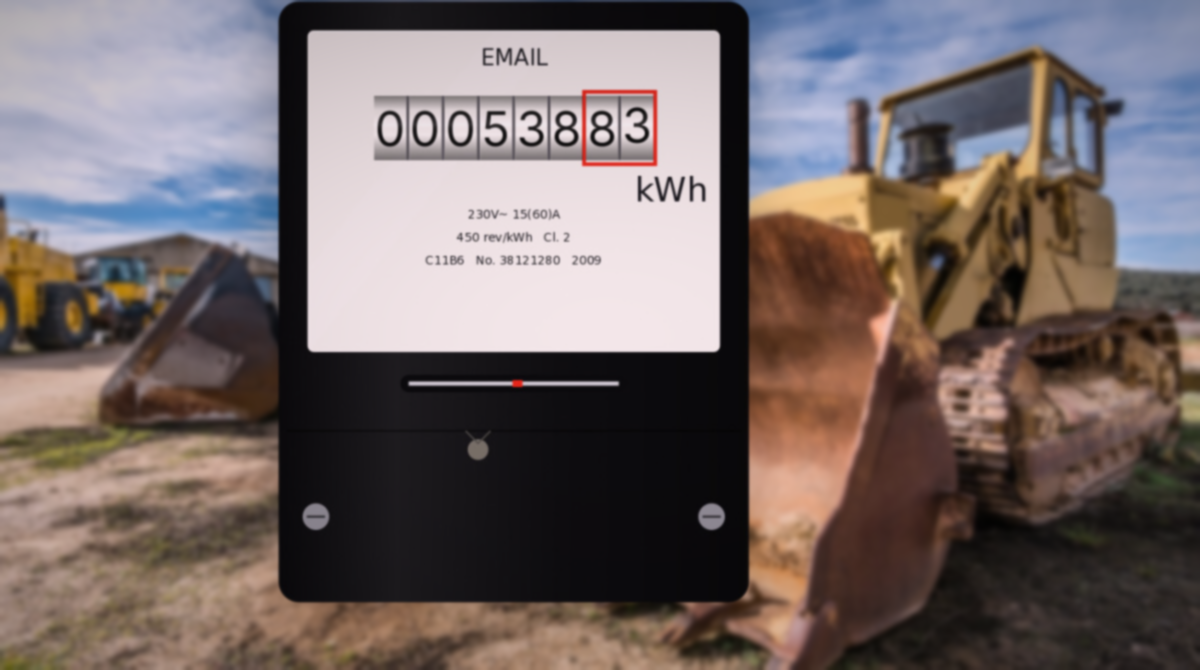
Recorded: **538.83** kWh
